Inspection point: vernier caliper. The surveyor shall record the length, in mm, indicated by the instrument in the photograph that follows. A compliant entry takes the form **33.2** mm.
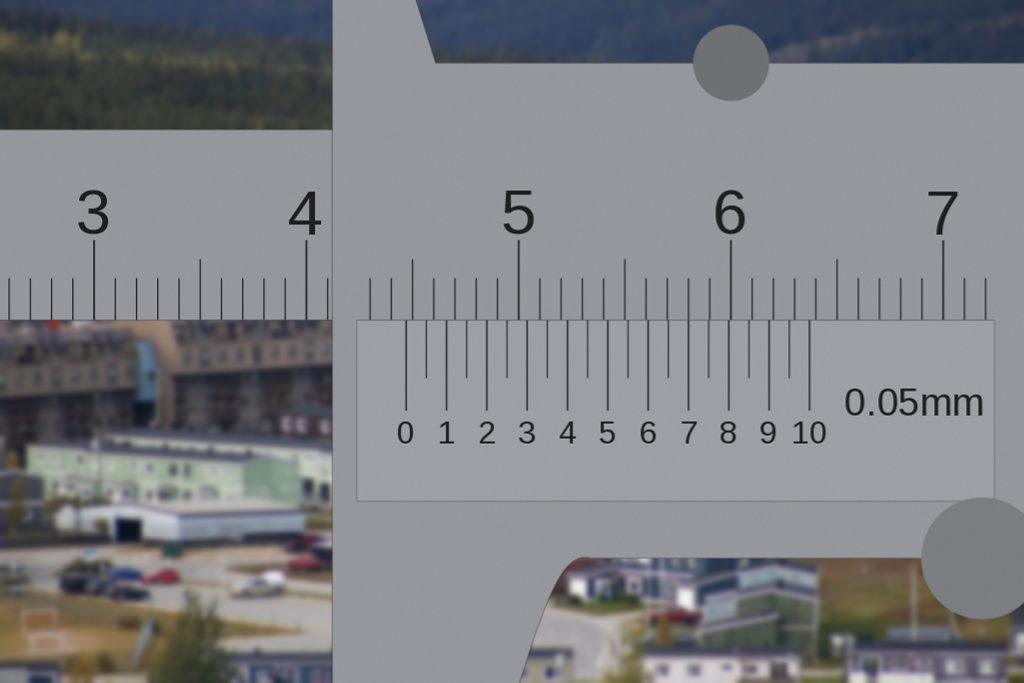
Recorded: **44.7** mm
